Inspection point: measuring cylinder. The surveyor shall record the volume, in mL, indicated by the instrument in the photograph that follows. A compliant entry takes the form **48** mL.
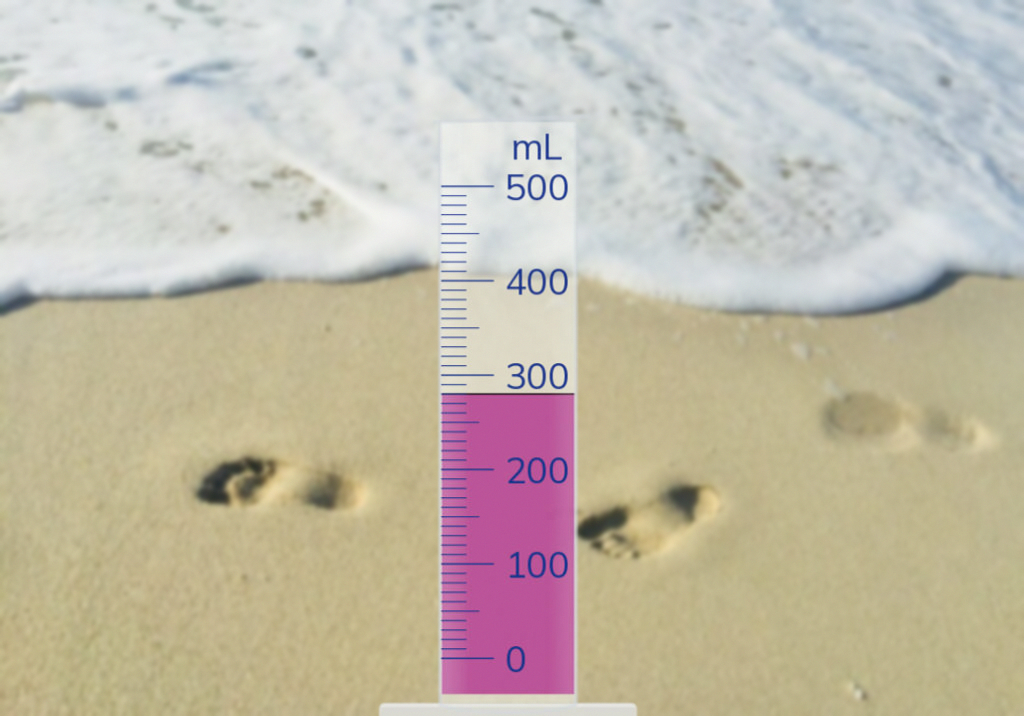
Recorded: **280** mL
